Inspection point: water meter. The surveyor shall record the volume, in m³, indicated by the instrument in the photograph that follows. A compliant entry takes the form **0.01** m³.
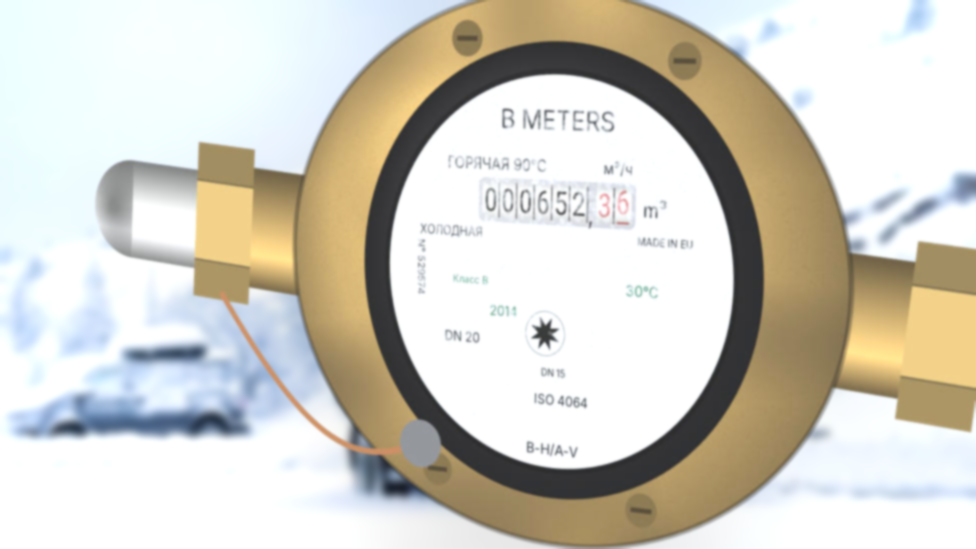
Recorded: **652.36** m³
